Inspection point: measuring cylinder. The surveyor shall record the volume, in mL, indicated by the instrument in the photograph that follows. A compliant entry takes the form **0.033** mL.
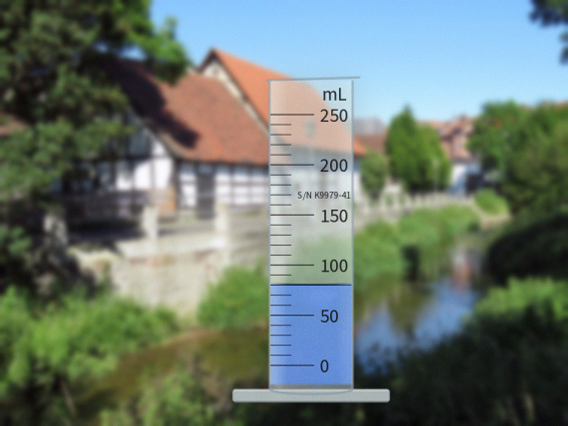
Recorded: **80** mL
